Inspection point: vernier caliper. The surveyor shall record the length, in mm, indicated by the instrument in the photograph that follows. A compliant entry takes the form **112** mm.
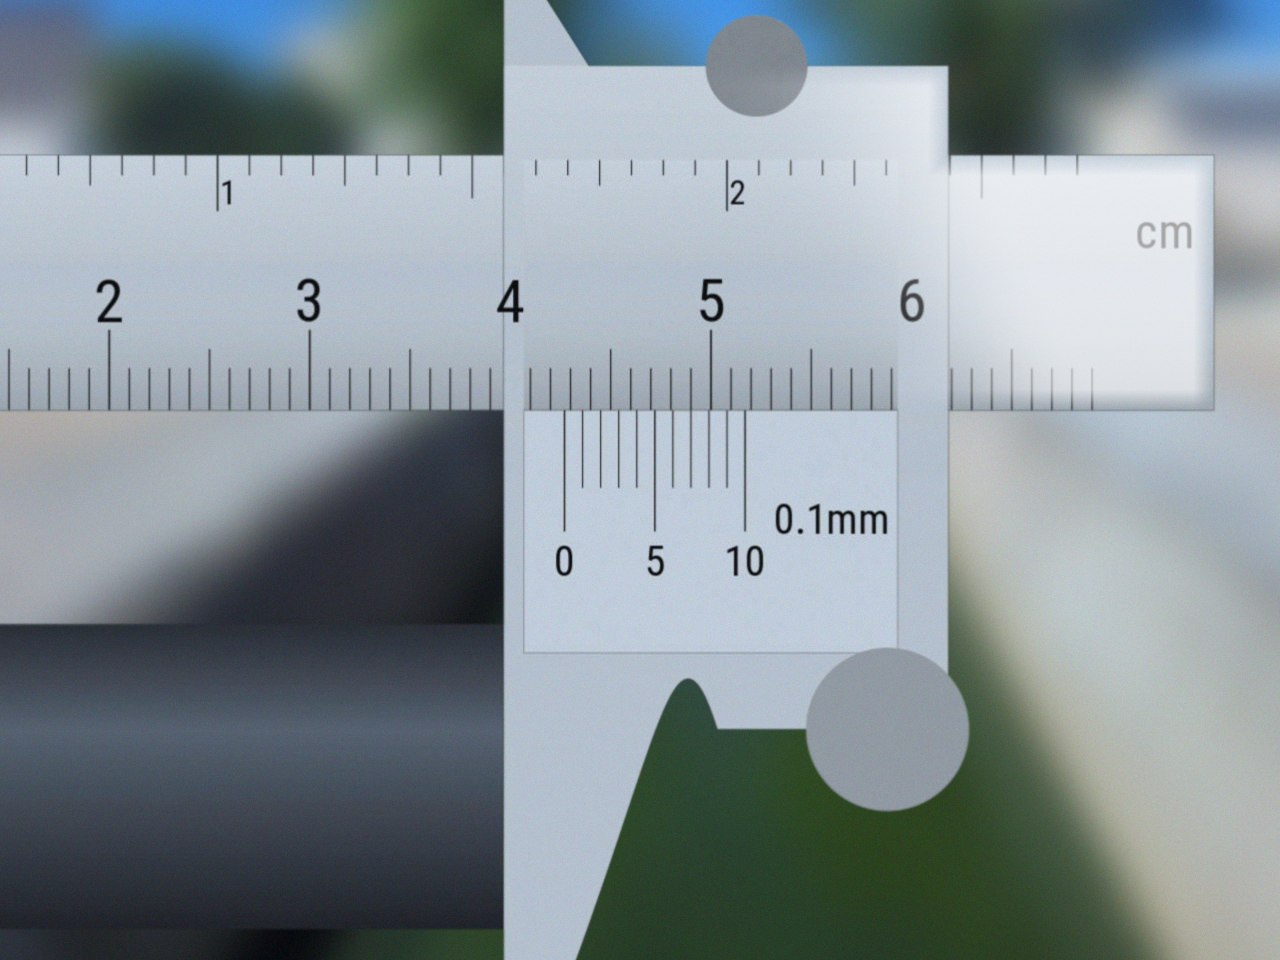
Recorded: **42.7** mm
